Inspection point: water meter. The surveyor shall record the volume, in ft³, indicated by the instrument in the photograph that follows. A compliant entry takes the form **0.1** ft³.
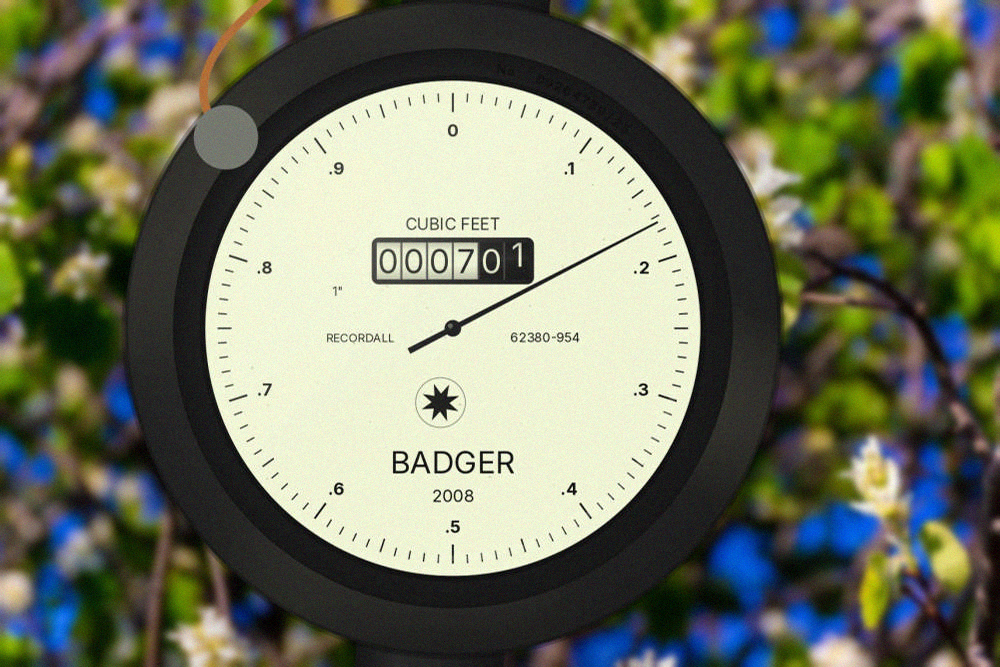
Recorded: **701.17** ft³
